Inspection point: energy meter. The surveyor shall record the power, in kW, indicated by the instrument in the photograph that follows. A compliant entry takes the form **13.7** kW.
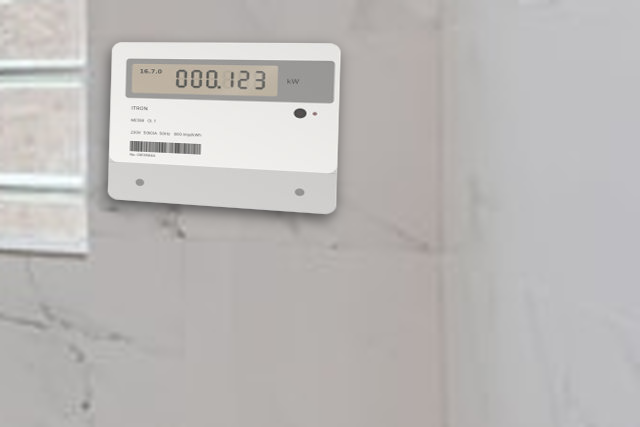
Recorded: **0.123** kW
